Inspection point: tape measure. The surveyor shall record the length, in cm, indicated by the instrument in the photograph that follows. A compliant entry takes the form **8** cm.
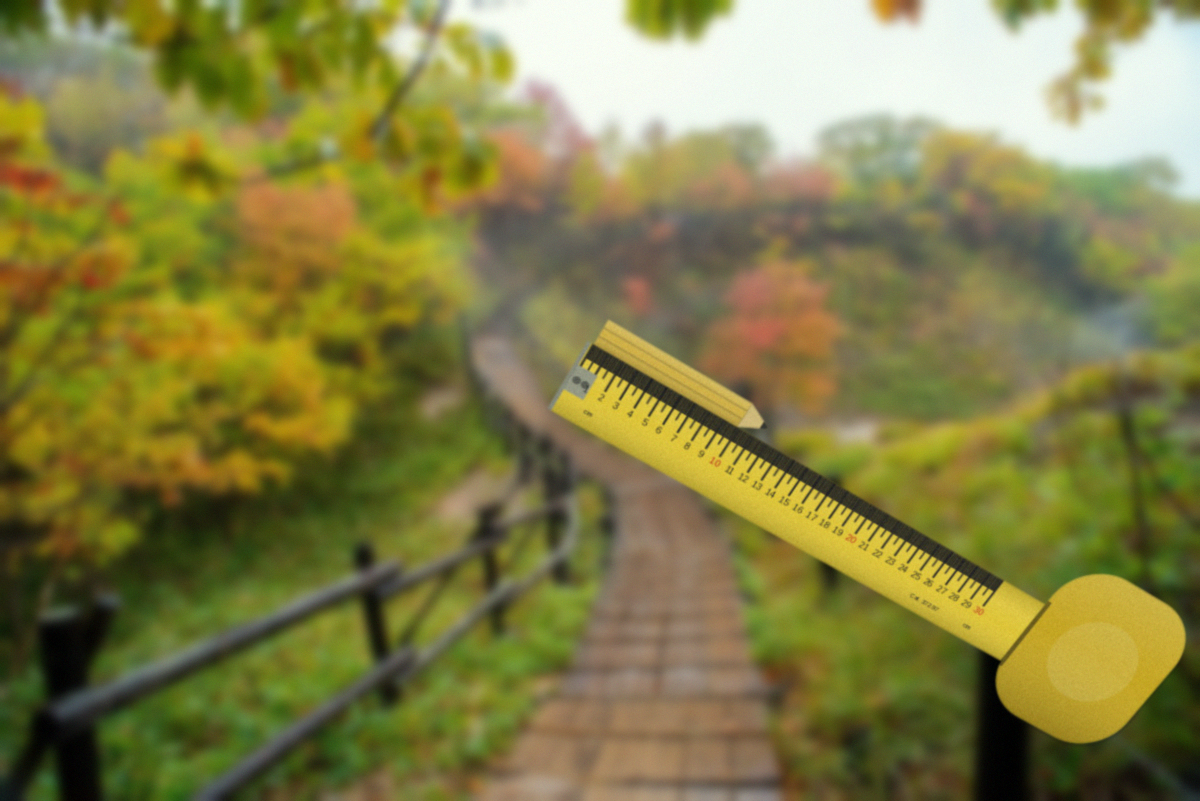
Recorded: **11.5** cm
